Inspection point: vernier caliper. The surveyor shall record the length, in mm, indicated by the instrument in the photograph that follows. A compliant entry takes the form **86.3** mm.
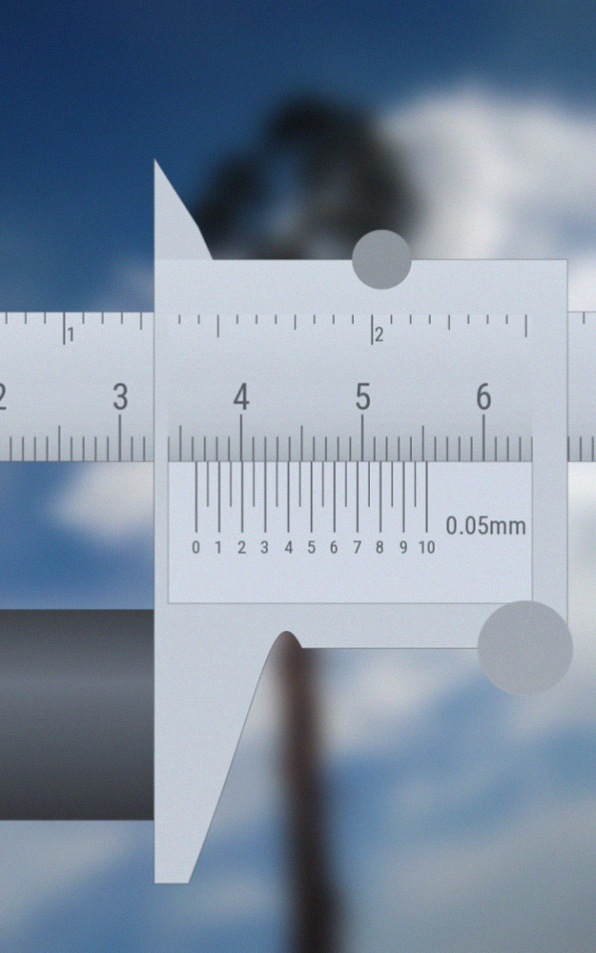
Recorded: **36.3** mm
